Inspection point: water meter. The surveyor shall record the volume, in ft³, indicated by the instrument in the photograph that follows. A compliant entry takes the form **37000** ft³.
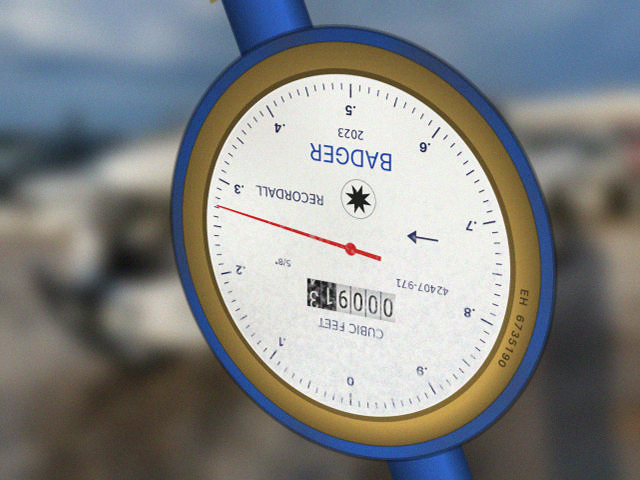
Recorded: **913.27** ft³
